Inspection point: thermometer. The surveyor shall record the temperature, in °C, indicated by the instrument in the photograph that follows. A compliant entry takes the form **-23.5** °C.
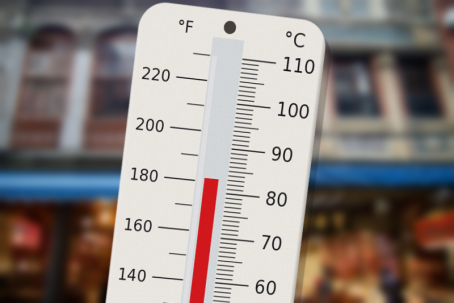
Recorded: **83** °C
